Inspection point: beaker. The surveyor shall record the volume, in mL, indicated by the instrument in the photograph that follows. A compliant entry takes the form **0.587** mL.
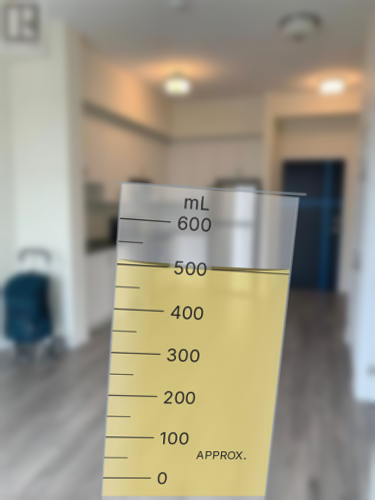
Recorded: **500** mL
